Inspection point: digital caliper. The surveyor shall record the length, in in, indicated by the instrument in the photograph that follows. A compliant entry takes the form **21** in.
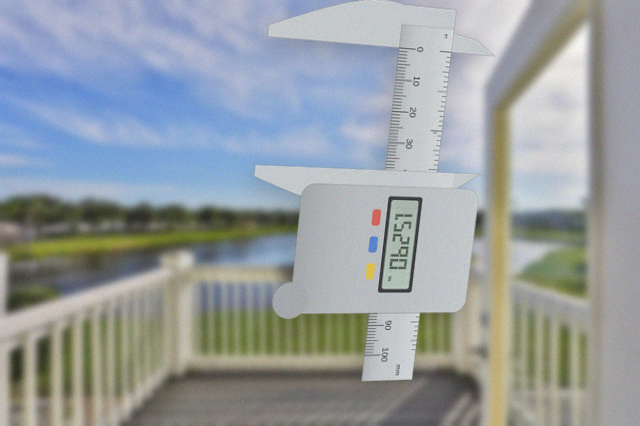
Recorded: **1.5290** in
